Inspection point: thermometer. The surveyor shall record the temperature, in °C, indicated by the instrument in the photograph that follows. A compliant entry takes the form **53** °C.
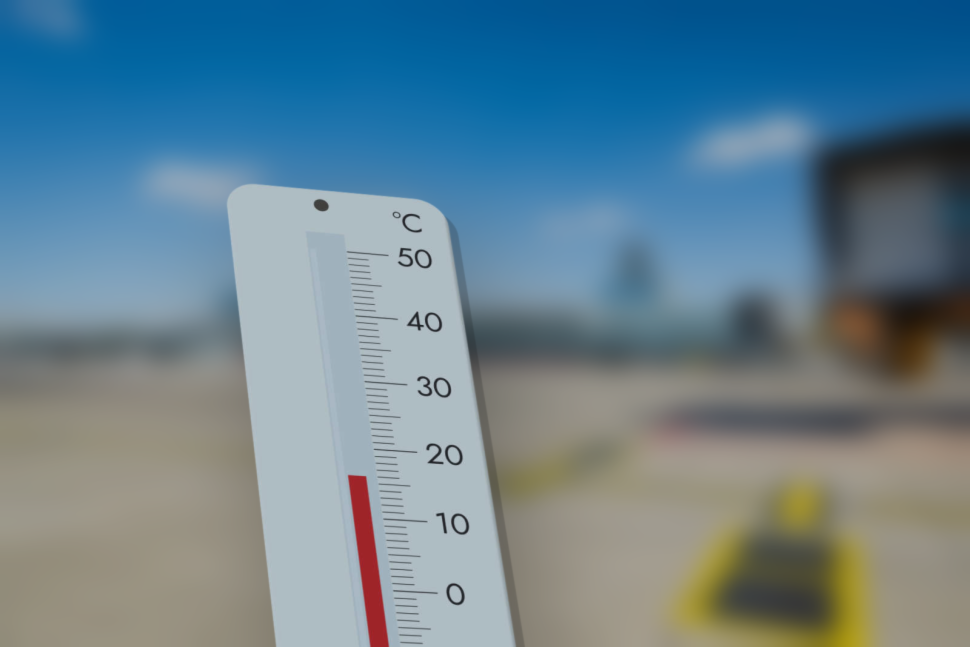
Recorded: **16** °C
